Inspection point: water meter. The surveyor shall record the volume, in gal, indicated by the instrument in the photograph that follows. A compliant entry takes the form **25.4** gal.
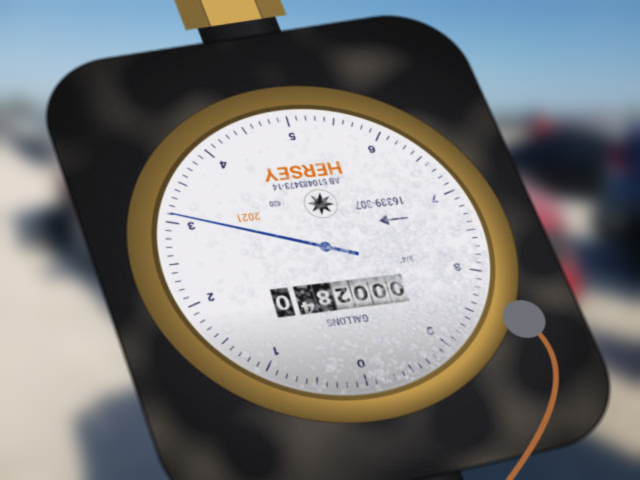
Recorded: **2843.1** gal
